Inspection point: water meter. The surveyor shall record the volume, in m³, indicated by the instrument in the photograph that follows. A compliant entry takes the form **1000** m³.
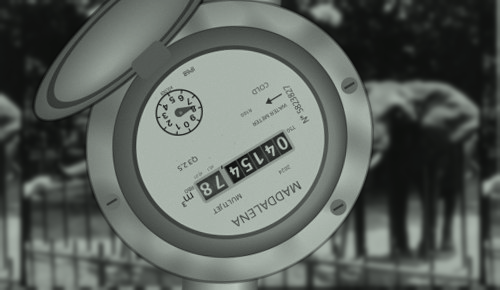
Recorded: **4154.787** m³
